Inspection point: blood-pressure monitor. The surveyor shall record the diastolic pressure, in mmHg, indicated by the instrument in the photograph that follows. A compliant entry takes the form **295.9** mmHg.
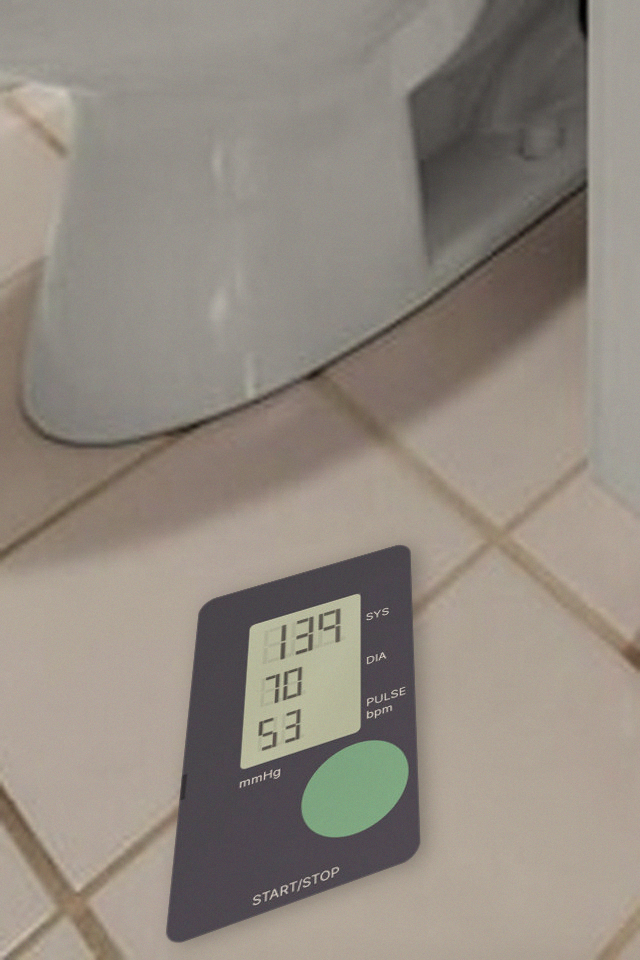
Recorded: **70** mmHg
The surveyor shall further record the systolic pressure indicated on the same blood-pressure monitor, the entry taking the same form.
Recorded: **139** mmHg
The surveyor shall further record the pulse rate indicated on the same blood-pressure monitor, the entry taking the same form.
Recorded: **53** bpm
